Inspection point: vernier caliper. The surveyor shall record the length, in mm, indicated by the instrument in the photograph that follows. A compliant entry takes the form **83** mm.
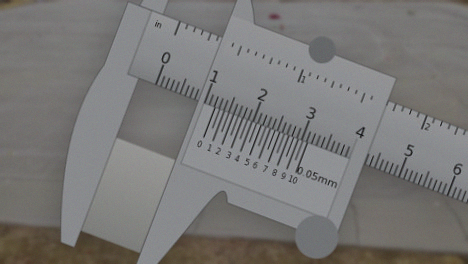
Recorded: **12.2** mm
